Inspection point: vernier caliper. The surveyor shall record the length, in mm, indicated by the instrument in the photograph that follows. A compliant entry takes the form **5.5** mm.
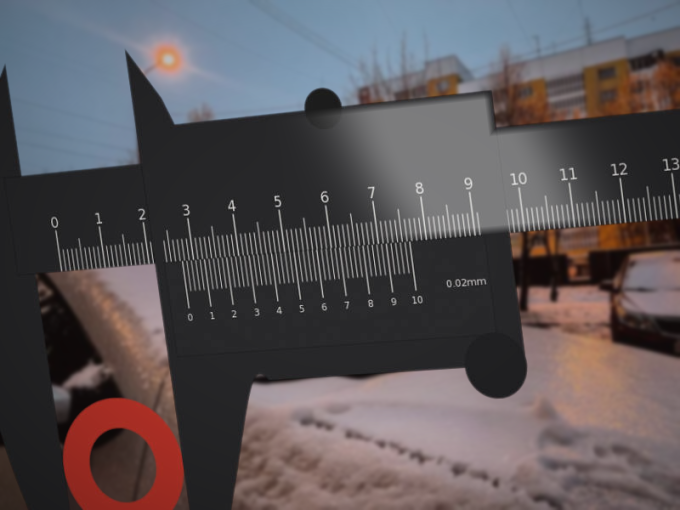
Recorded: **27.5** mm
